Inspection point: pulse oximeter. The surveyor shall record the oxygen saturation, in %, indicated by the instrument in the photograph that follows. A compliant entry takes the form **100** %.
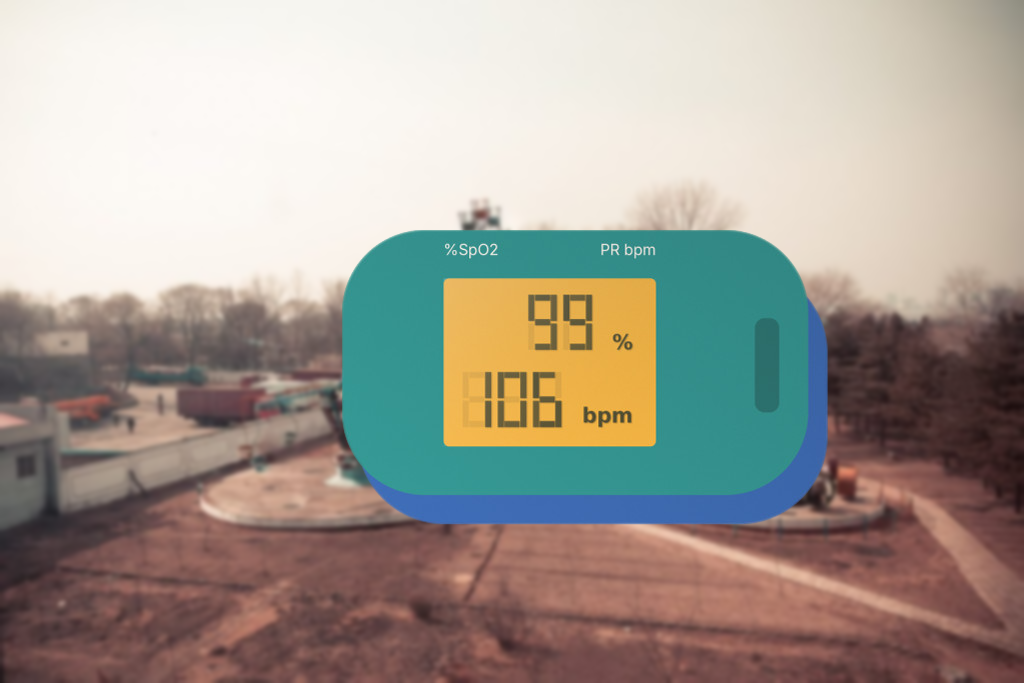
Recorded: **99** %
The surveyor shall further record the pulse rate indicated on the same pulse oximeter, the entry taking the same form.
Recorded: **106** bpm
